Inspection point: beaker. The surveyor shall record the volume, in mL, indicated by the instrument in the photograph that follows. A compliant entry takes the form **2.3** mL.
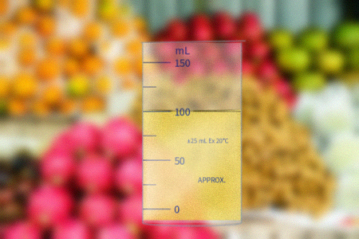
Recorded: **100** mL
